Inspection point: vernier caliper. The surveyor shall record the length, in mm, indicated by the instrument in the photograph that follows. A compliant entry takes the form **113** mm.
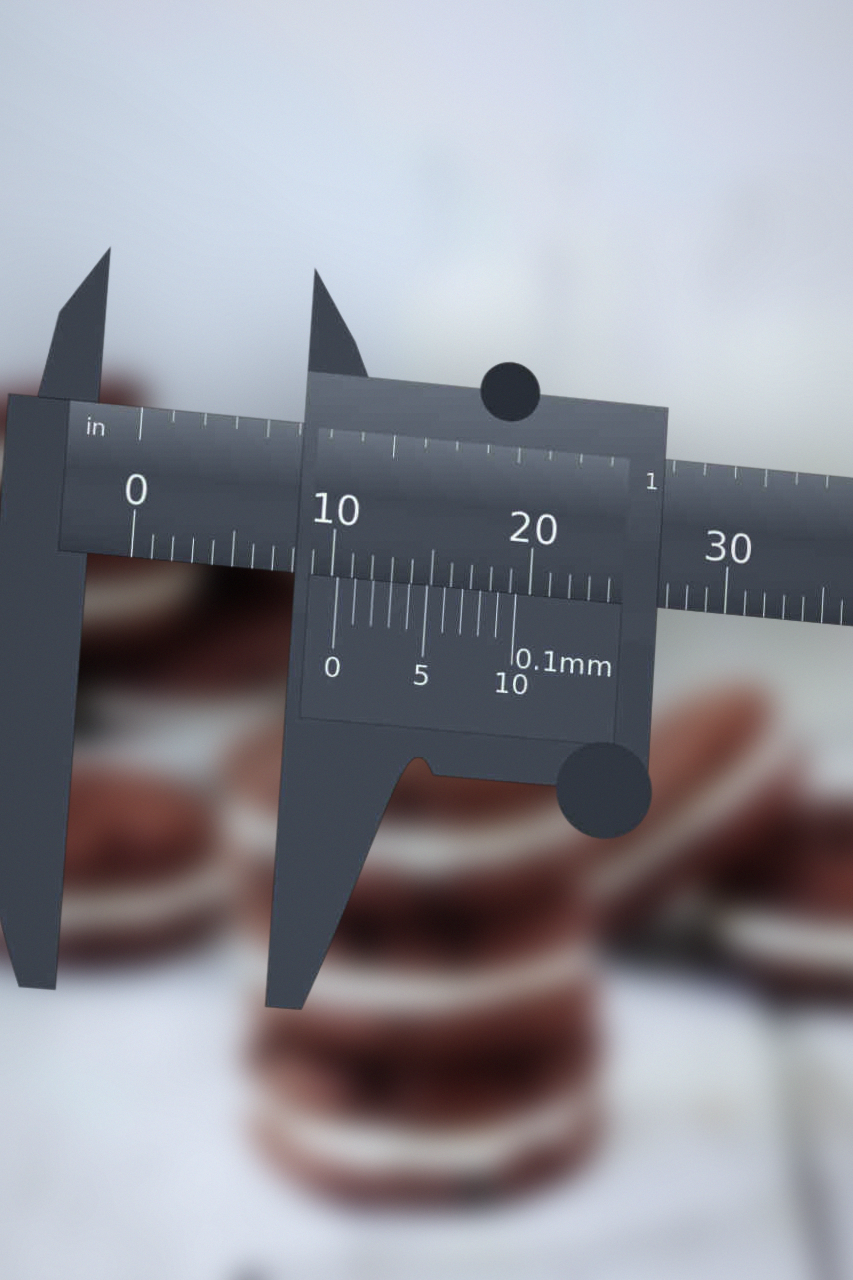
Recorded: **10.3** mm
